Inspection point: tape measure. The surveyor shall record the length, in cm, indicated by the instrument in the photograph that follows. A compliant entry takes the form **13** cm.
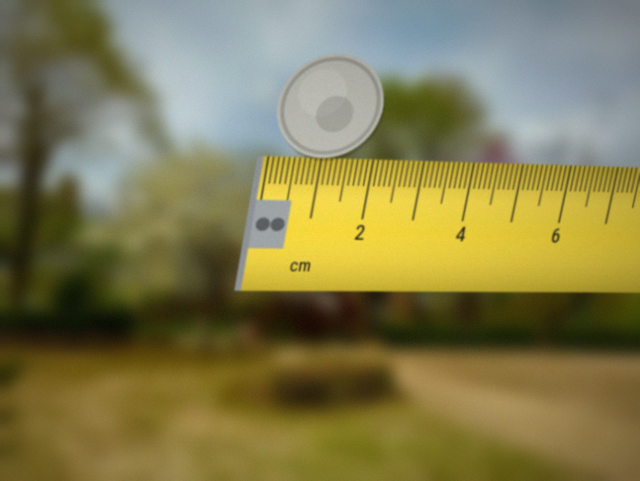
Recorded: **2** cm
